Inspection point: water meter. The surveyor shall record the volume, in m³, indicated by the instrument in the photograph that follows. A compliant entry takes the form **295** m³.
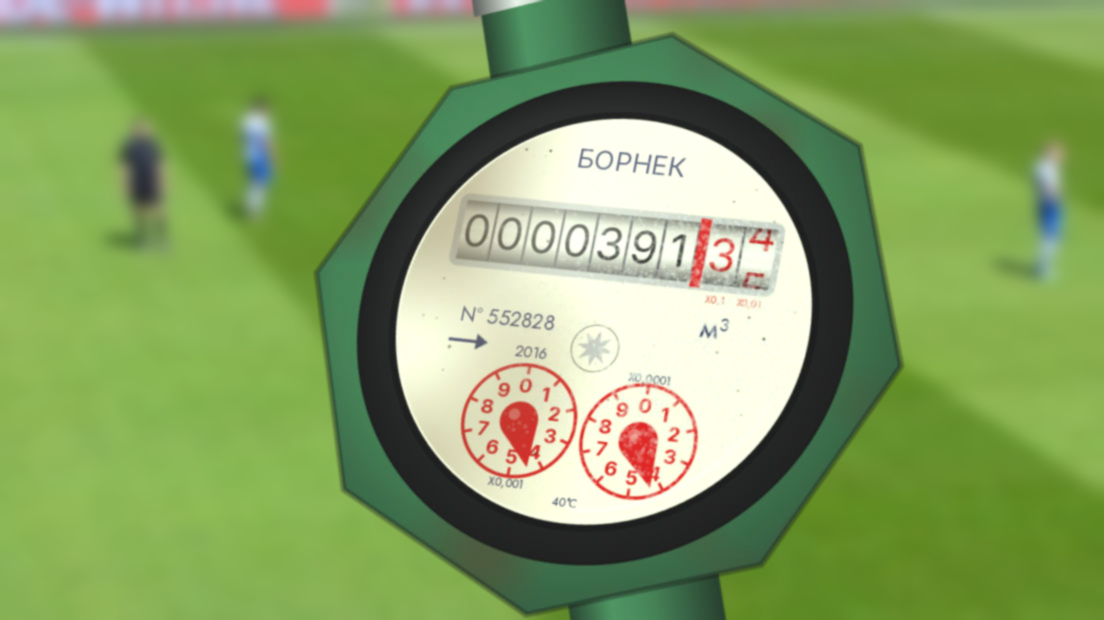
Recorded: **391.3444** m³
